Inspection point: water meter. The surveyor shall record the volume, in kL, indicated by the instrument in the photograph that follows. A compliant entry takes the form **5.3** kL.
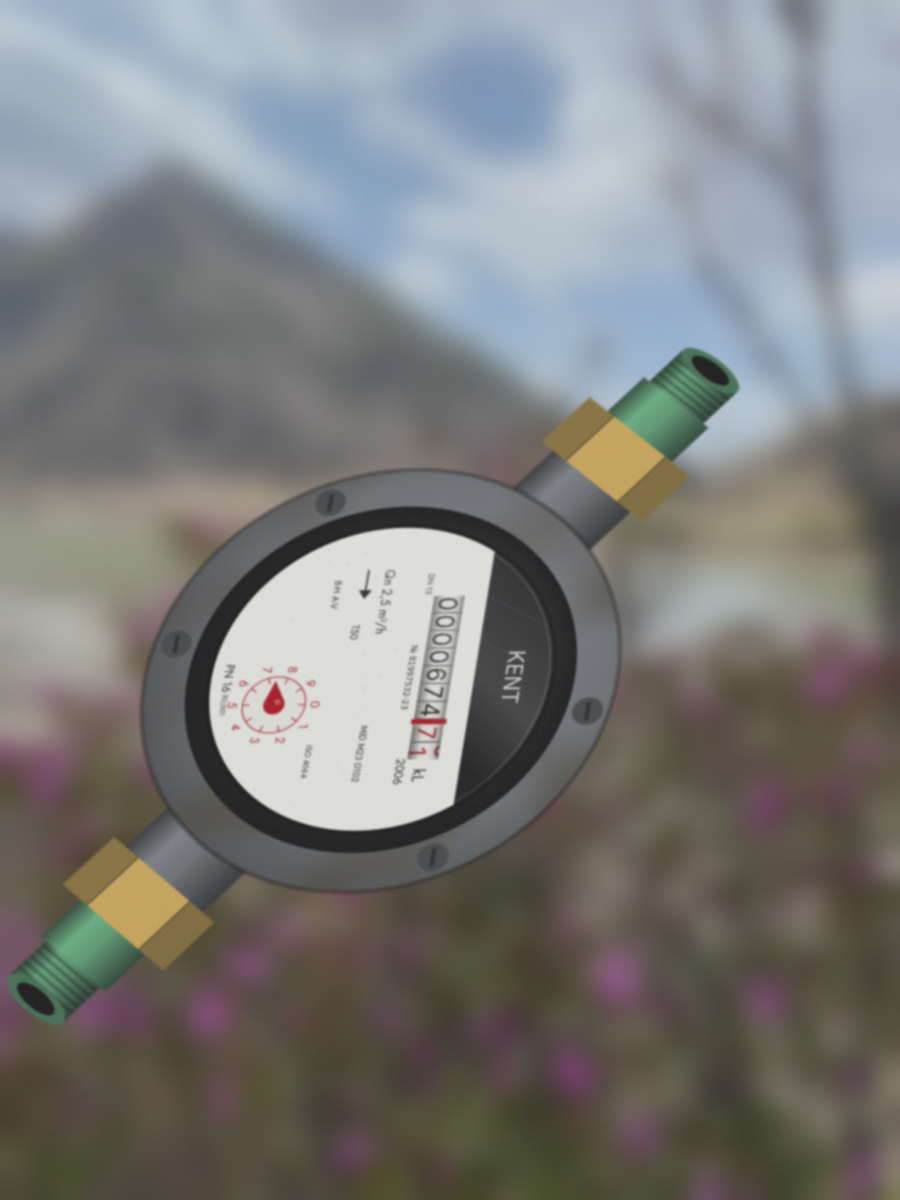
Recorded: **674.707** kL
